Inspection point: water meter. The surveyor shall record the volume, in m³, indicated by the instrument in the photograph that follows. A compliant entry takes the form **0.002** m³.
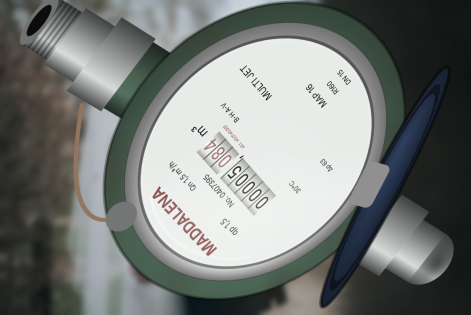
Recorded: **5.084** m³
